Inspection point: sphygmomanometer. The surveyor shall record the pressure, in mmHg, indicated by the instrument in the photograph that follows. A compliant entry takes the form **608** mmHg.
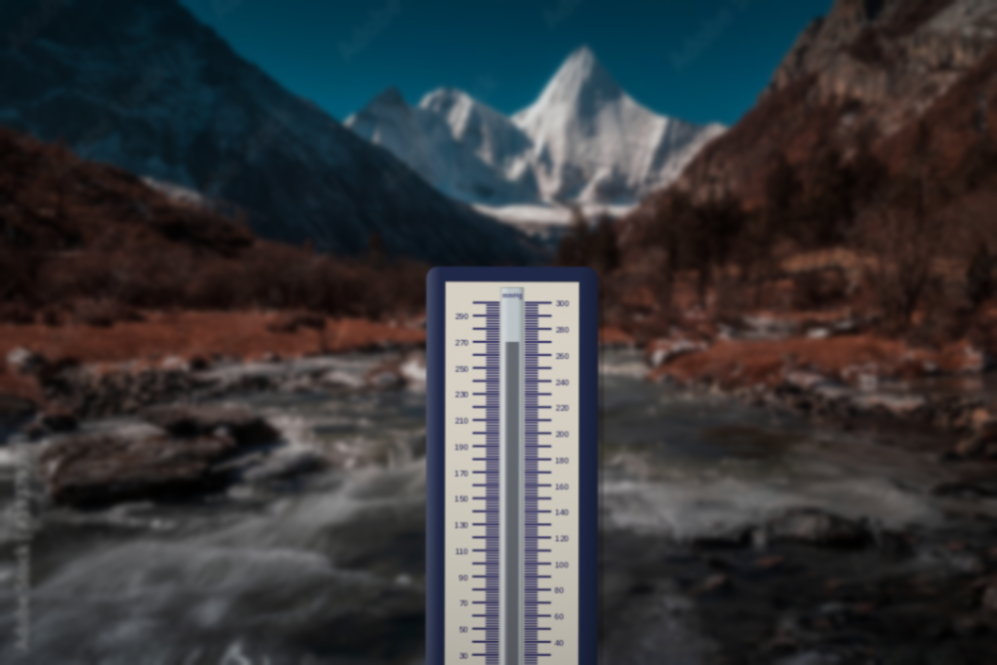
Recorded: **270** mmHg
